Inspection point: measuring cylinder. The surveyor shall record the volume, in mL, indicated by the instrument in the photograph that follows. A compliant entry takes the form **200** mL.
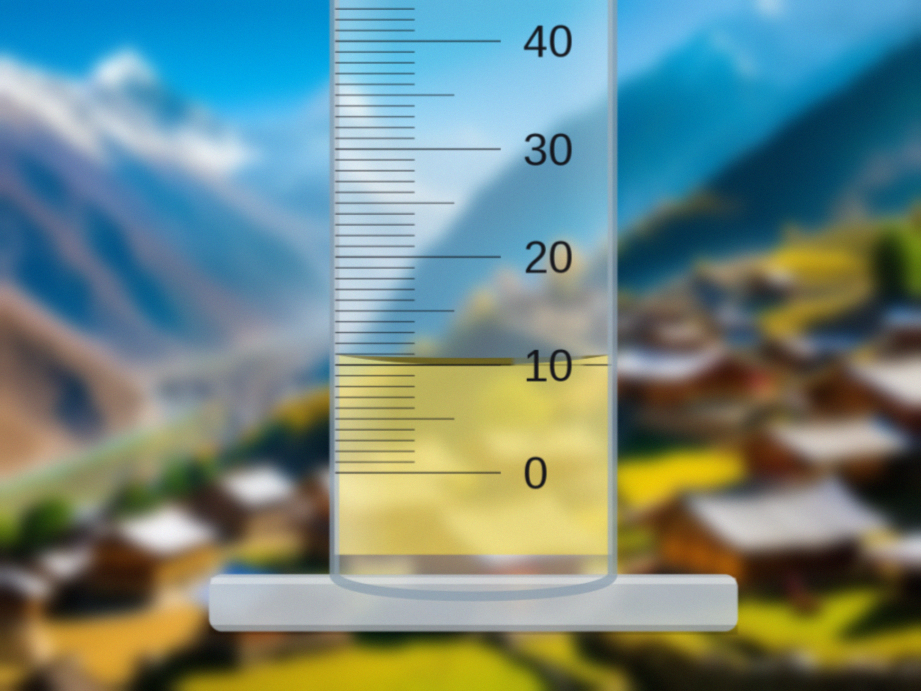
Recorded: **10** mL
